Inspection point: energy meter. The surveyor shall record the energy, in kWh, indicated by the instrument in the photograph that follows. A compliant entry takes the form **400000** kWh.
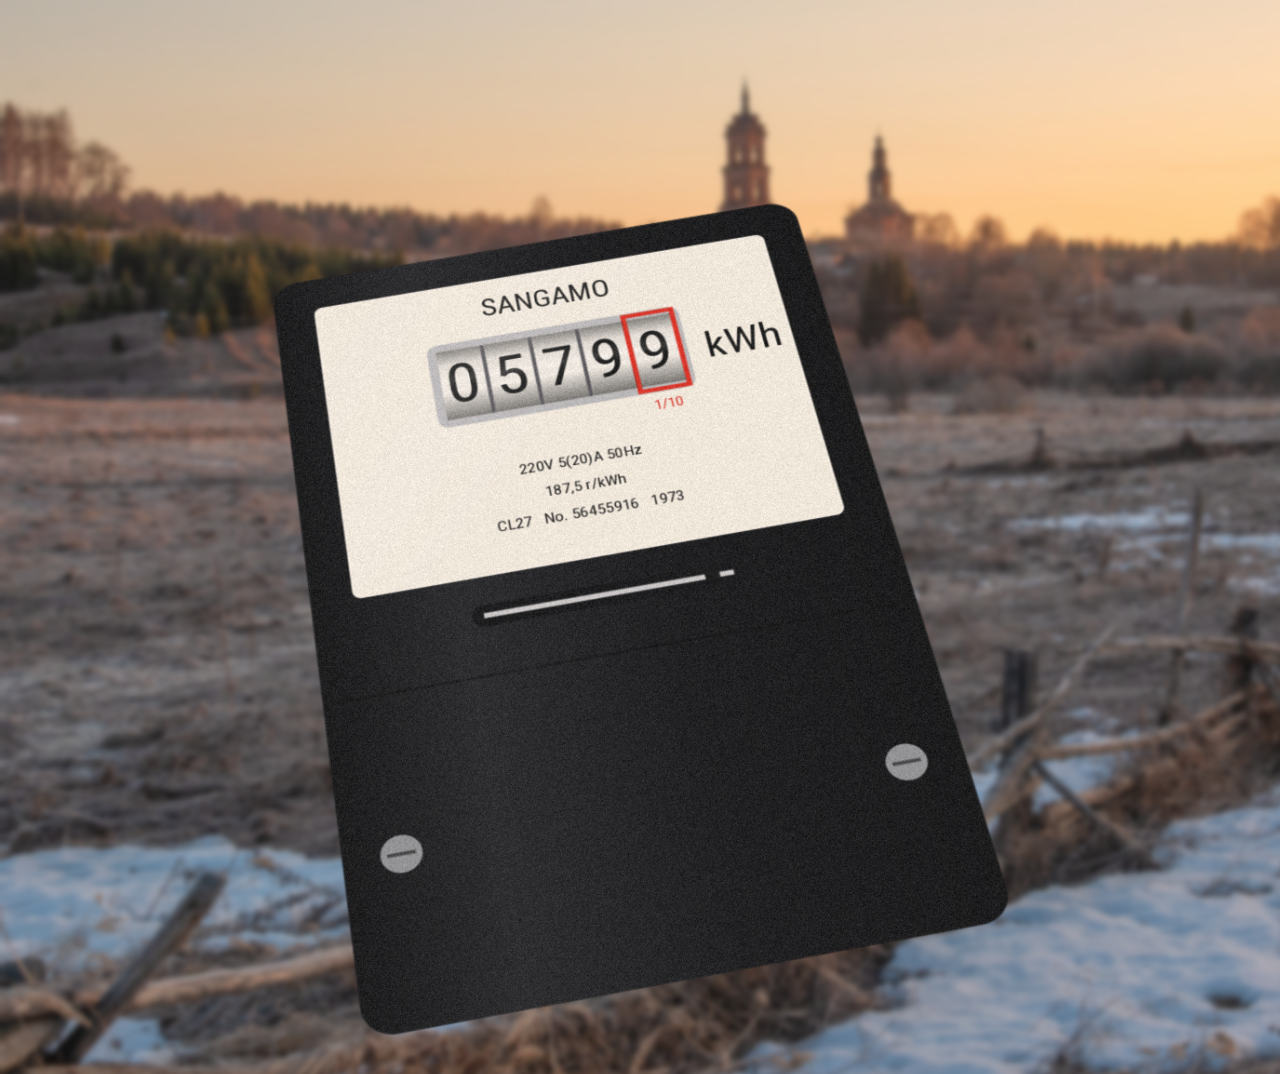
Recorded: **579.9** kWh
